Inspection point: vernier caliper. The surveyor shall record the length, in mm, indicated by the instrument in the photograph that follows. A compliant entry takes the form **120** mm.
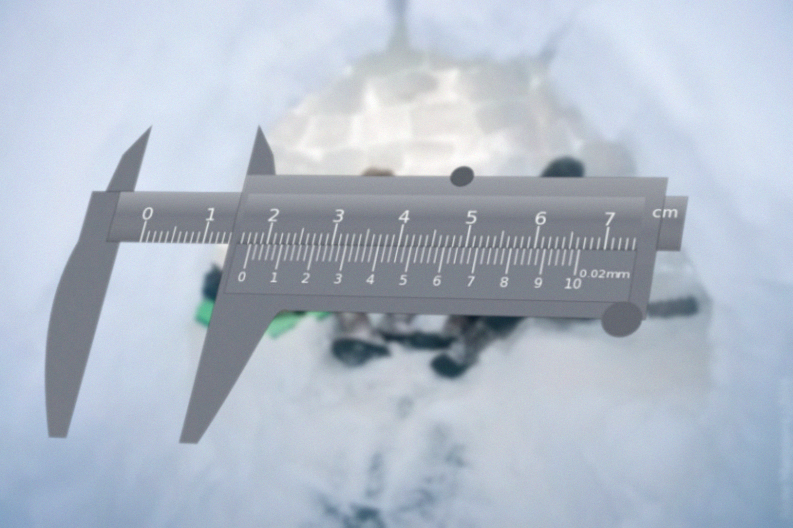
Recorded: **17.4** mm
